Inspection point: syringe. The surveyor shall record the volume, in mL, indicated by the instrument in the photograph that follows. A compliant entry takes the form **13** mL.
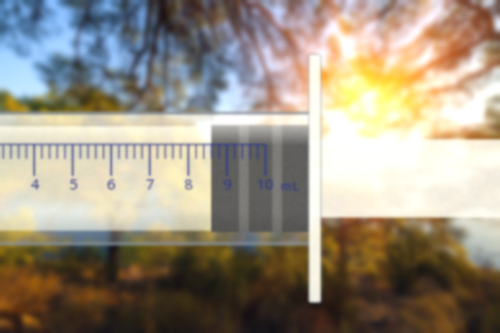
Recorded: **8.6** mL
